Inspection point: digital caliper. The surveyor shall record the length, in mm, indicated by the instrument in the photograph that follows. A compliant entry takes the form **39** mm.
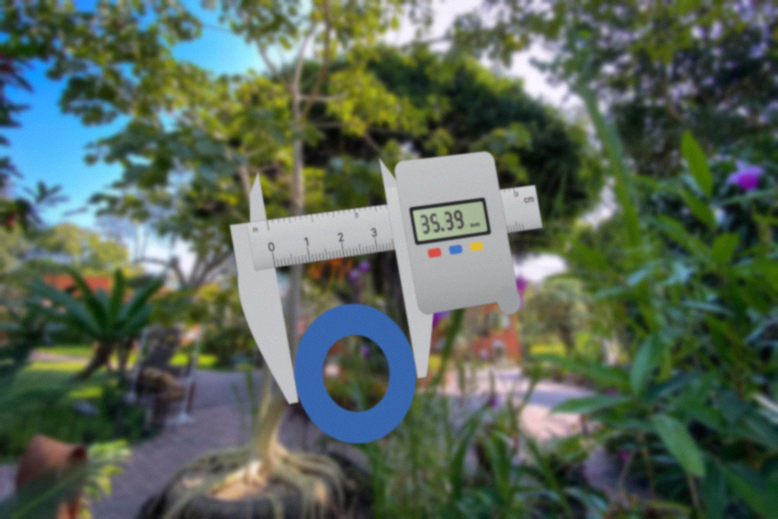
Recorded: **35.39** mm
